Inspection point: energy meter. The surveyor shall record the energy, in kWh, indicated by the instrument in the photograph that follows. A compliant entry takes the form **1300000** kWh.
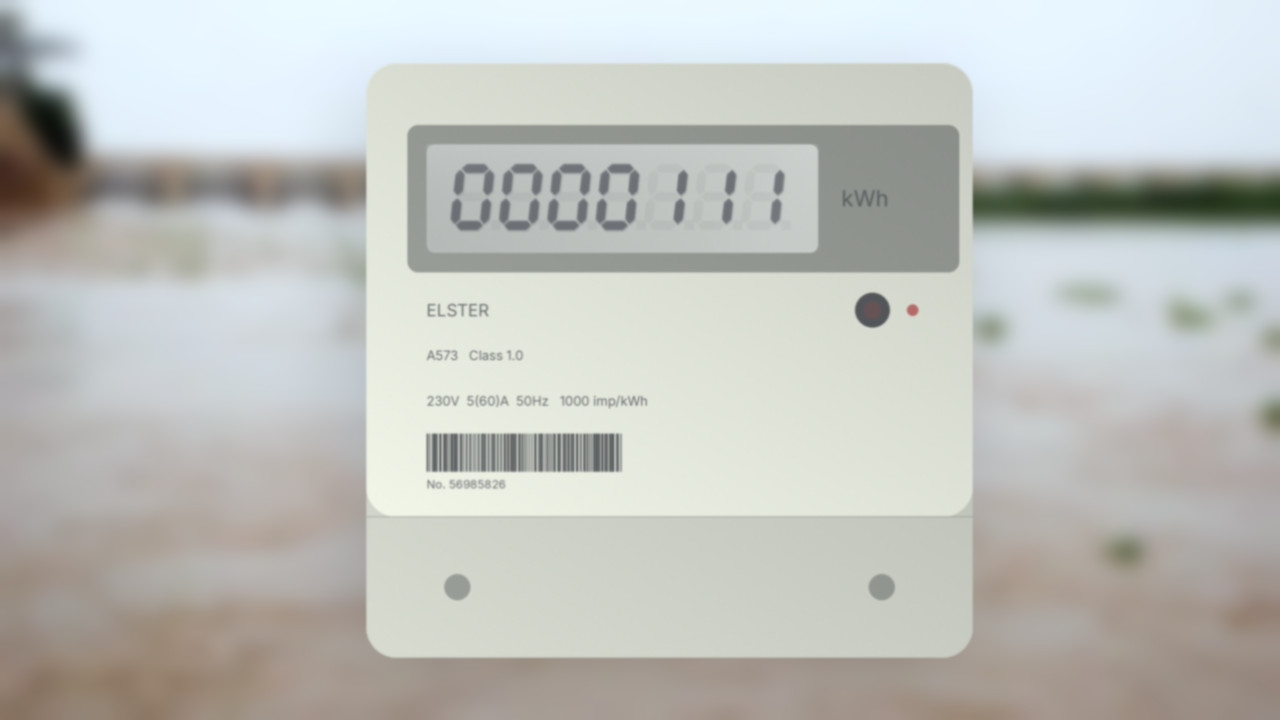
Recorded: **111** kWh
